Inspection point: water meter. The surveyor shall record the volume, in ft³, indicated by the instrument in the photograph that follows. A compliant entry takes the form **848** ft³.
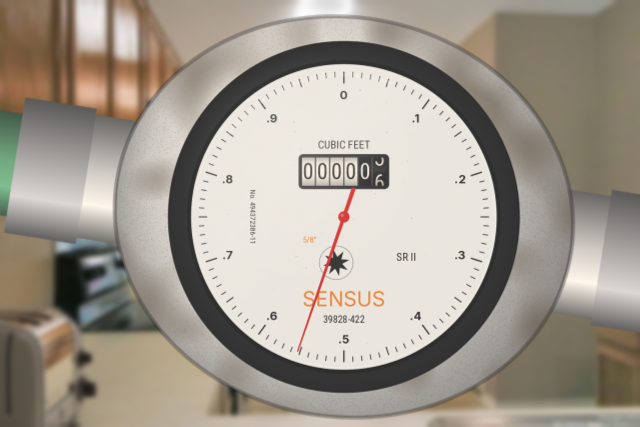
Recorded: **5.55** ft³
